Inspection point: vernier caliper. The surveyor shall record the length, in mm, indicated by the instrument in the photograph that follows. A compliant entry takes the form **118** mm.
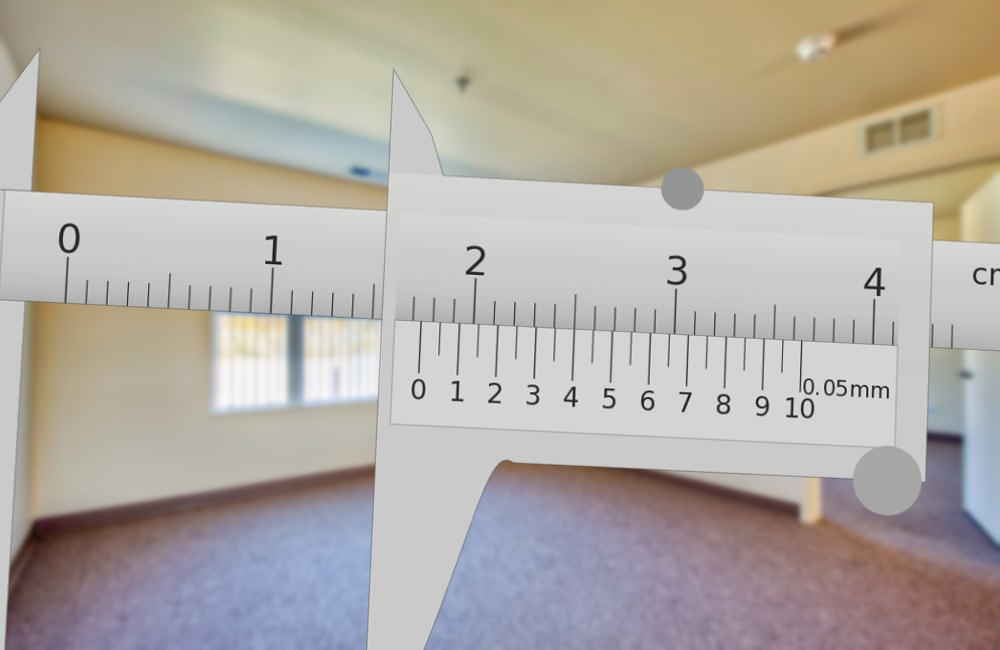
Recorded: **17.4** mm
